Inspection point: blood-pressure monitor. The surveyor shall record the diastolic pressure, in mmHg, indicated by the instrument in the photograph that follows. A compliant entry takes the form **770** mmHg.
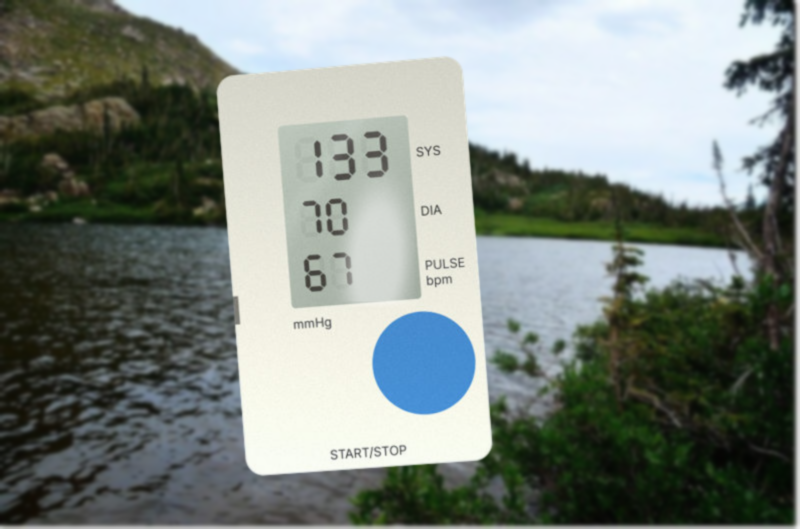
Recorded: **70** mmHg
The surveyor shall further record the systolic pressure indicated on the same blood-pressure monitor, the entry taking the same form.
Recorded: **133** mmHg
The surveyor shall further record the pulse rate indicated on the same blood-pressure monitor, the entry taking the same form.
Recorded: **67** bpm
